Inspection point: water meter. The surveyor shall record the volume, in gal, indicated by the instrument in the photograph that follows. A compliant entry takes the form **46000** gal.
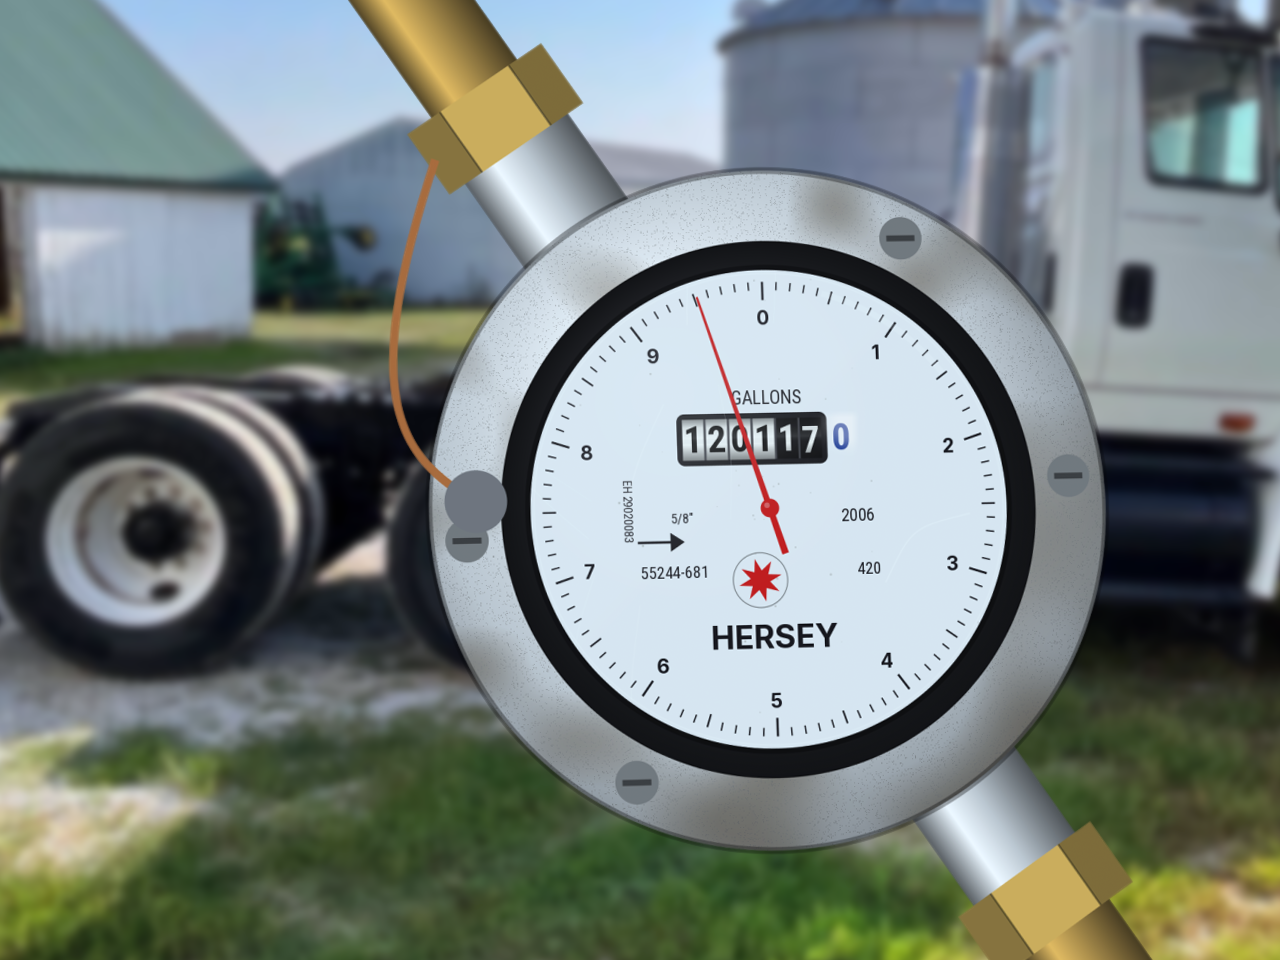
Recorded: **1201169.5** gal
